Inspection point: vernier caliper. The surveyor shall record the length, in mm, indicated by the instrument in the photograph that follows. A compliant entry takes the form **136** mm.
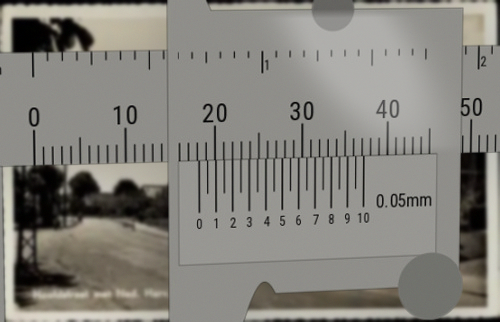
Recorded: **18.2** mm
